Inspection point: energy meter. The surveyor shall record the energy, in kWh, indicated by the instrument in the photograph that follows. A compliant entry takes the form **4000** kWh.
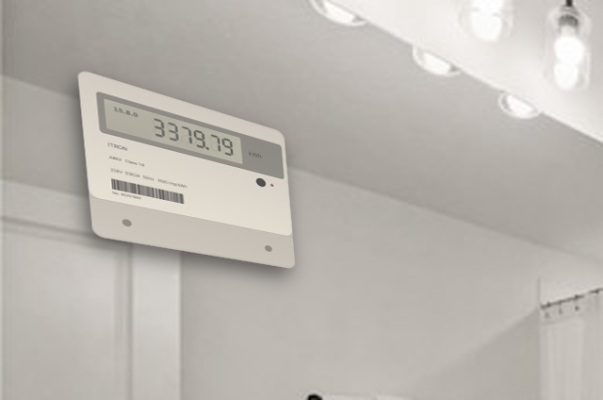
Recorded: **3379.79** kWh
